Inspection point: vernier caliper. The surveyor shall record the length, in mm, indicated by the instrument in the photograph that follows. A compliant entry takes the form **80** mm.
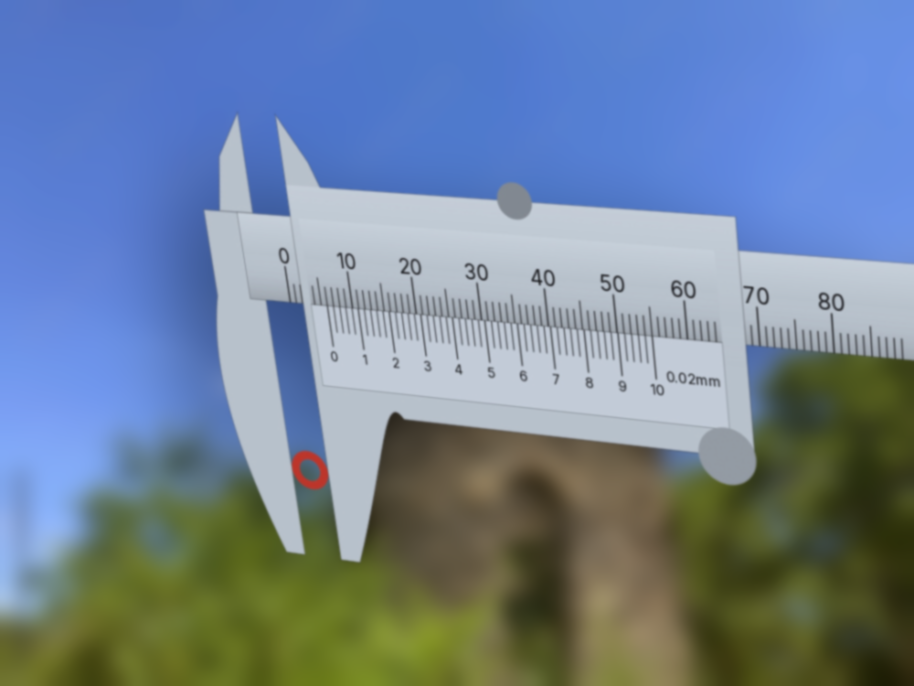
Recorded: **6.0** mm
